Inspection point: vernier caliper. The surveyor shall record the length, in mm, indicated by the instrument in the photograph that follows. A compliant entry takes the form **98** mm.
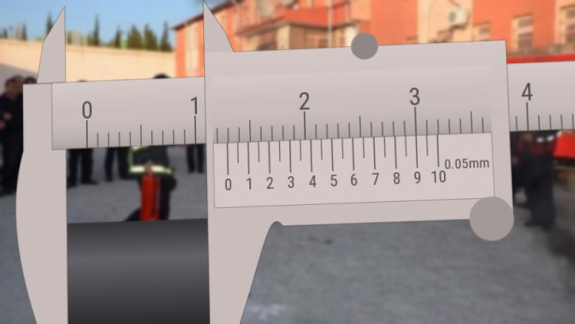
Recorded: **12.9** mm
